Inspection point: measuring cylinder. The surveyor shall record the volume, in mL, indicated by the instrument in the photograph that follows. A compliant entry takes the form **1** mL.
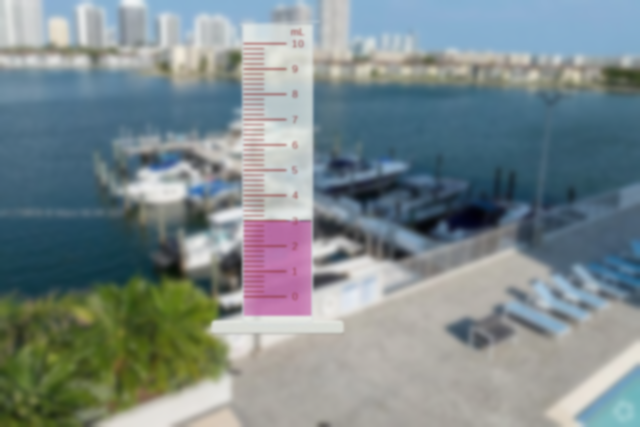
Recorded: **3** mL
